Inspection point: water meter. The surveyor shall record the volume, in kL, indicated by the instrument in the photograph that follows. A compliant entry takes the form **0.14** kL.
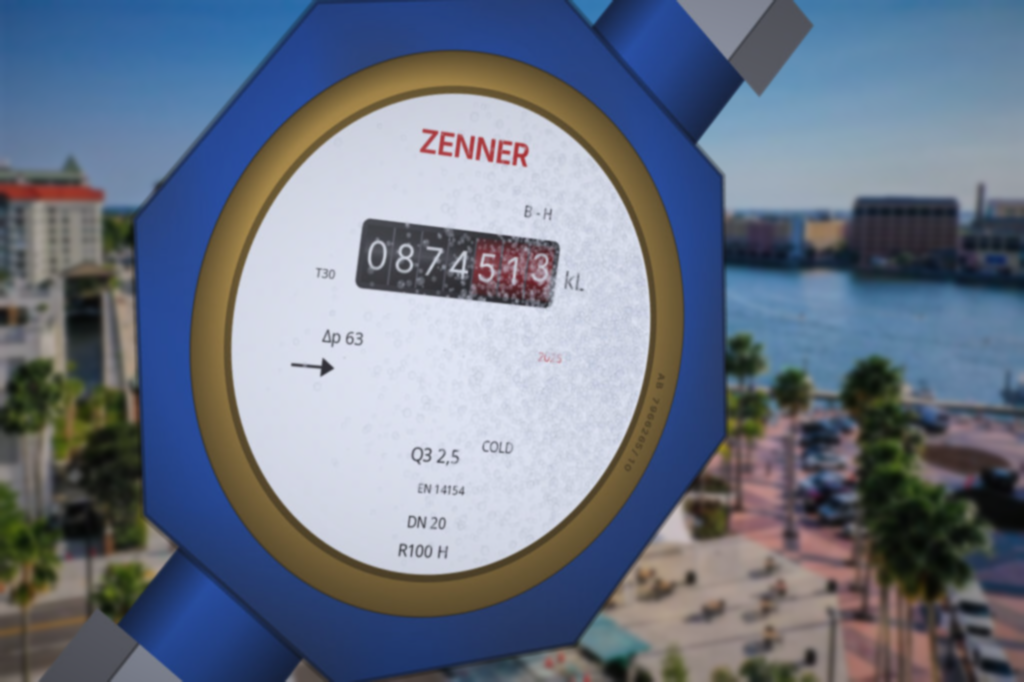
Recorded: **874.513** kL
